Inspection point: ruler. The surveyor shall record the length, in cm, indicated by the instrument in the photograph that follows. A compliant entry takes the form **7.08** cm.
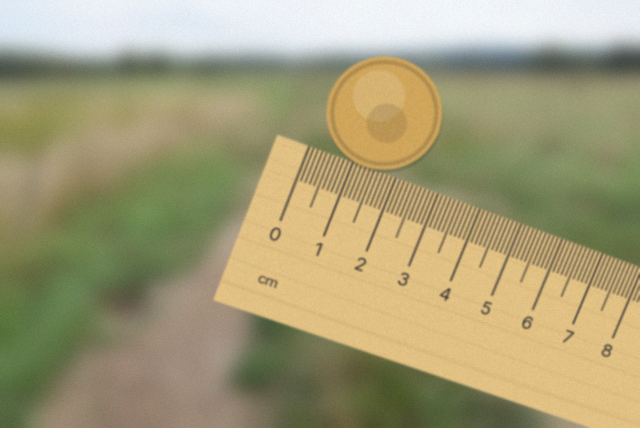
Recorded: **2.5** cm
